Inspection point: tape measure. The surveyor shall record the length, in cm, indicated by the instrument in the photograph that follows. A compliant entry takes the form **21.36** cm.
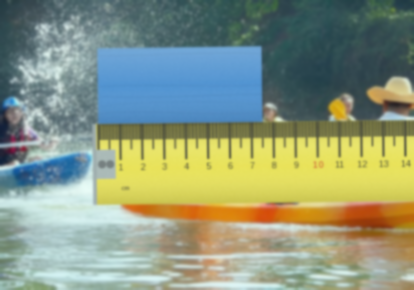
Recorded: **7.5** cm
